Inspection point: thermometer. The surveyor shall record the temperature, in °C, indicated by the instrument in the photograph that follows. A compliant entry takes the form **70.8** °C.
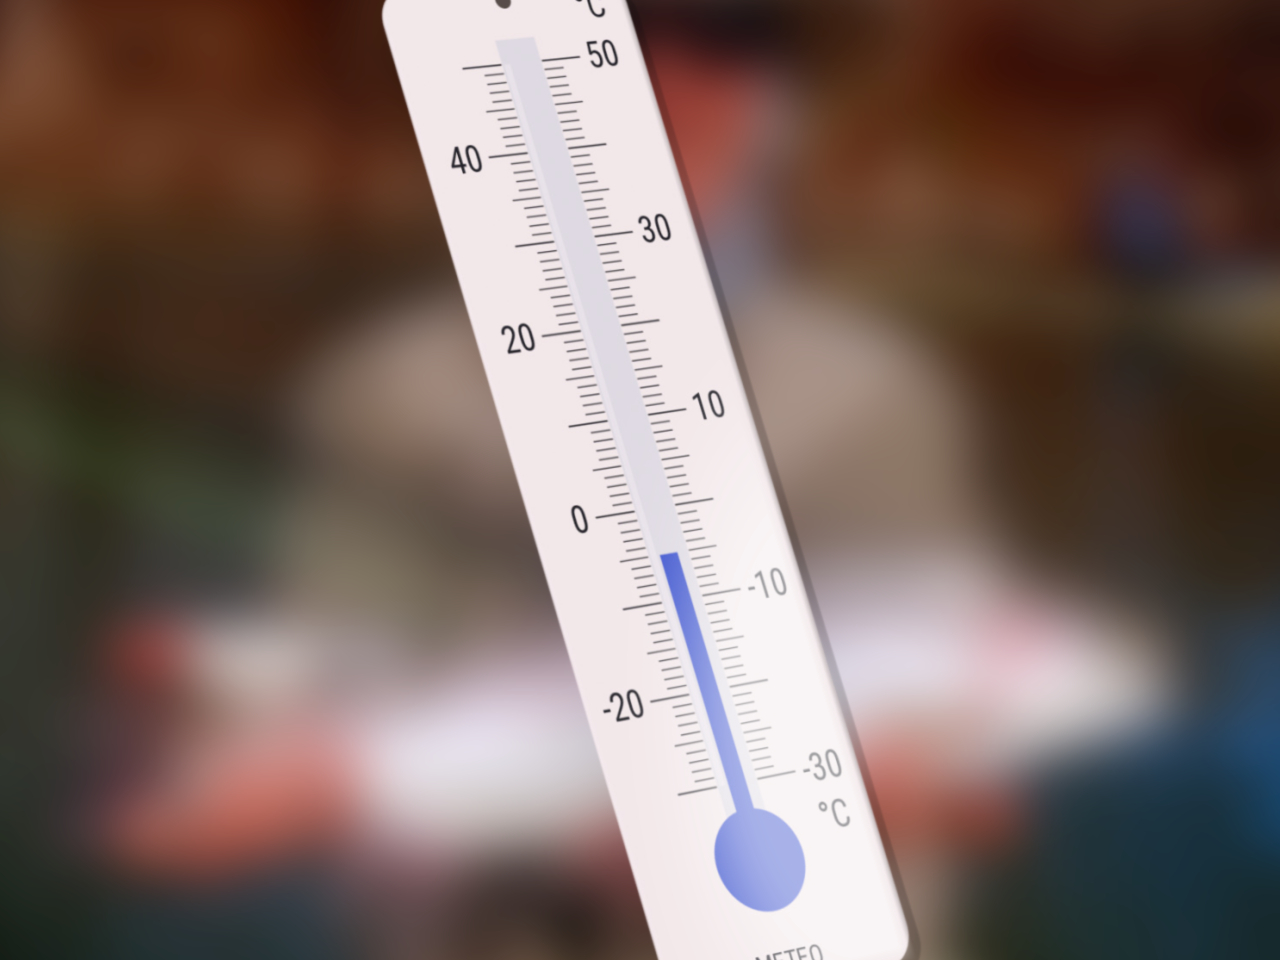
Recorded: **-5** °C
